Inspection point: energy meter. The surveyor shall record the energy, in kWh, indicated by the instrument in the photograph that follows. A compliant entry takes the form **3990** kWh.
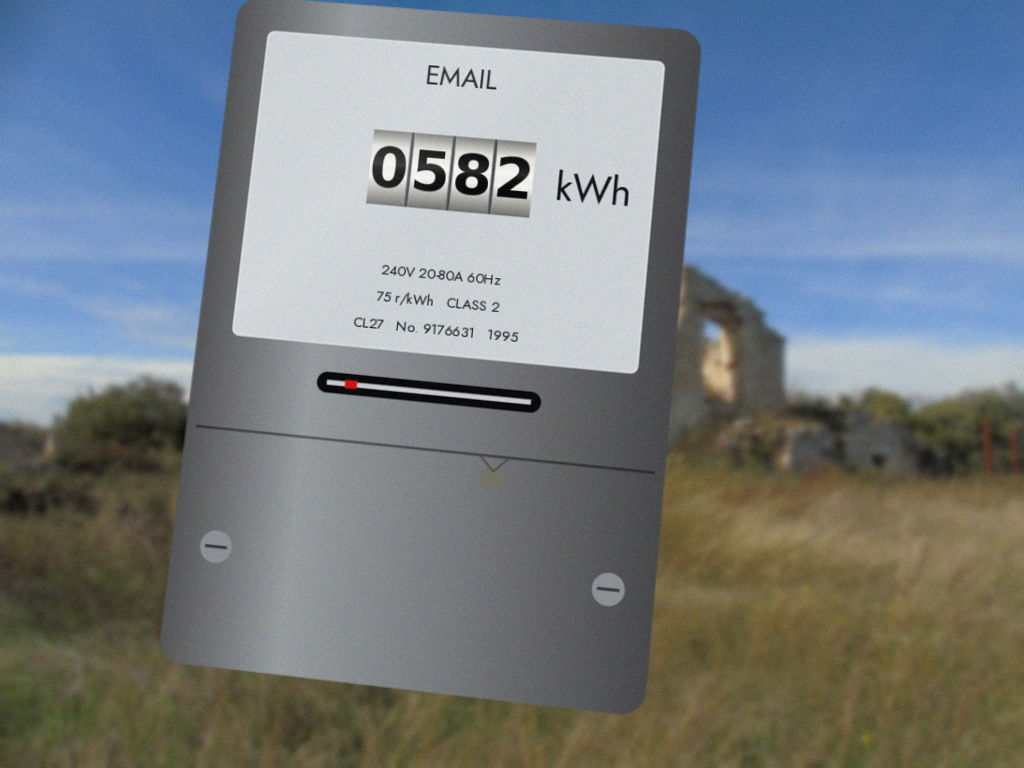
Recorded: **582** kWh
